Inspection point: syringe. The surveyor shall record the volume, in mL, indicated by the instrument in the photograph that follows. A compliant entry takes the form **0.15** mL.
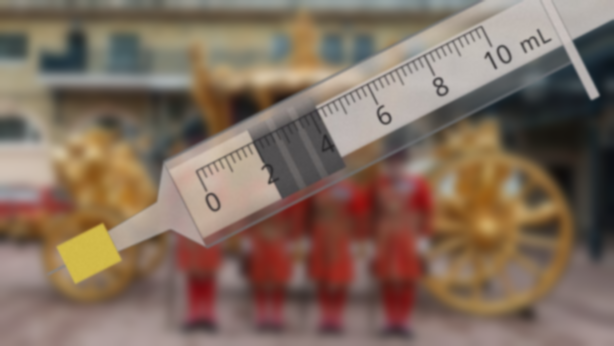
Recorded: **2** mL
